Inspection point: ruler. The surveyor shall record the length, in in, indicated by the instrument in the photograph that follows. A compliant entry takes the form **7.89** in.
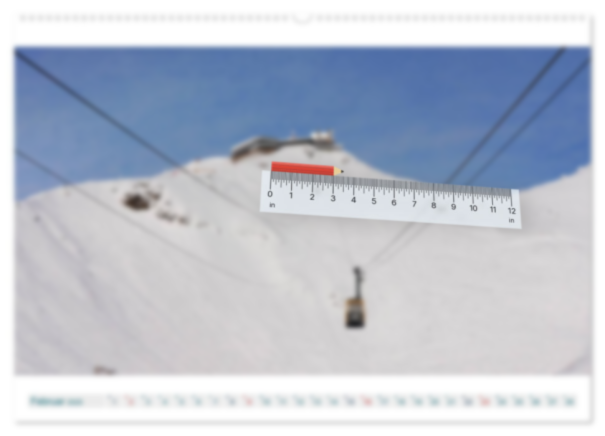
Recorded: **3.5** in
